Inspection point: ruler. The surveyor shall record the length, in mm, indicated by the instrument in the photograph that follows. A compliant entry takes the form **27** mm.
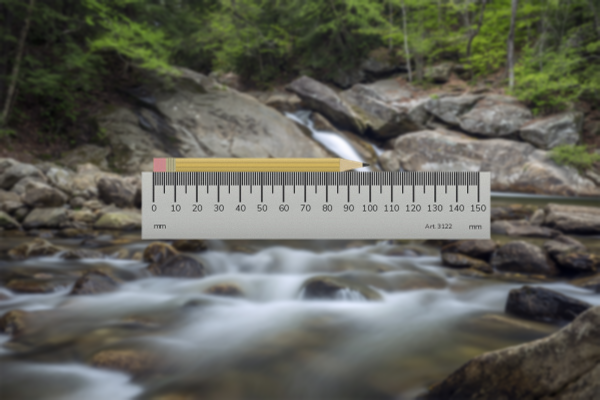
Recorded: **100** mm
